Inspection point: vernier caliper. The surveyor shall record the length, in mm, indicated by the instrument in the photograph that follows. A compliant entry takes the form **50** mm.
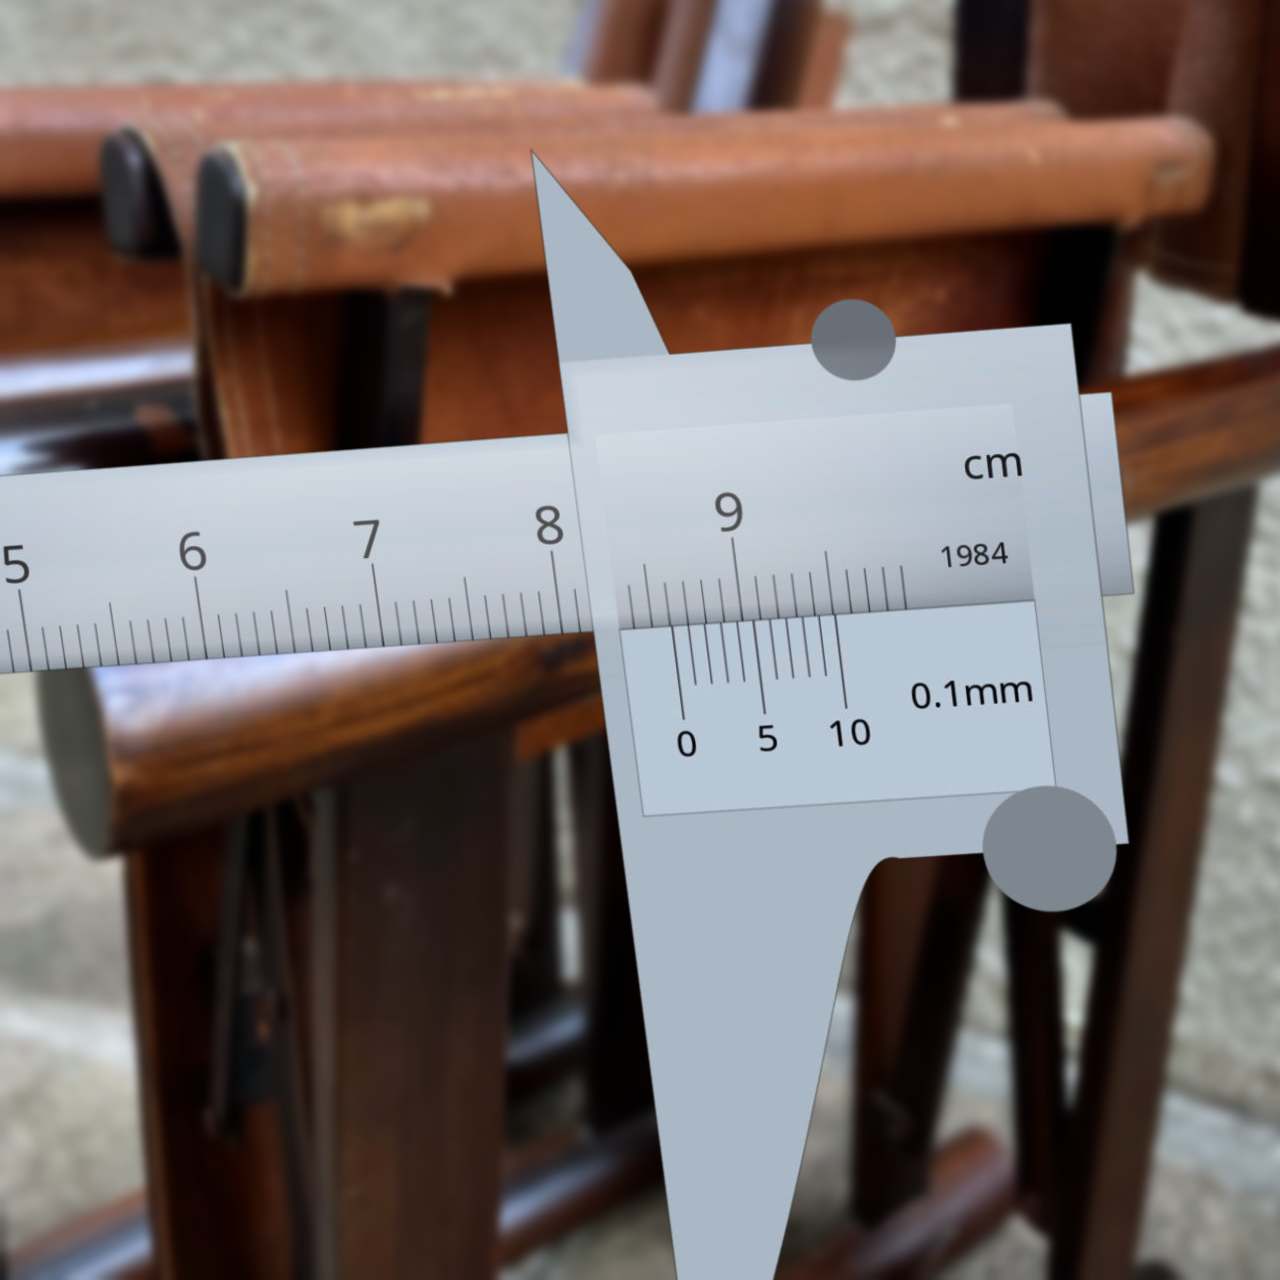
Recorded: **86.1** mm
